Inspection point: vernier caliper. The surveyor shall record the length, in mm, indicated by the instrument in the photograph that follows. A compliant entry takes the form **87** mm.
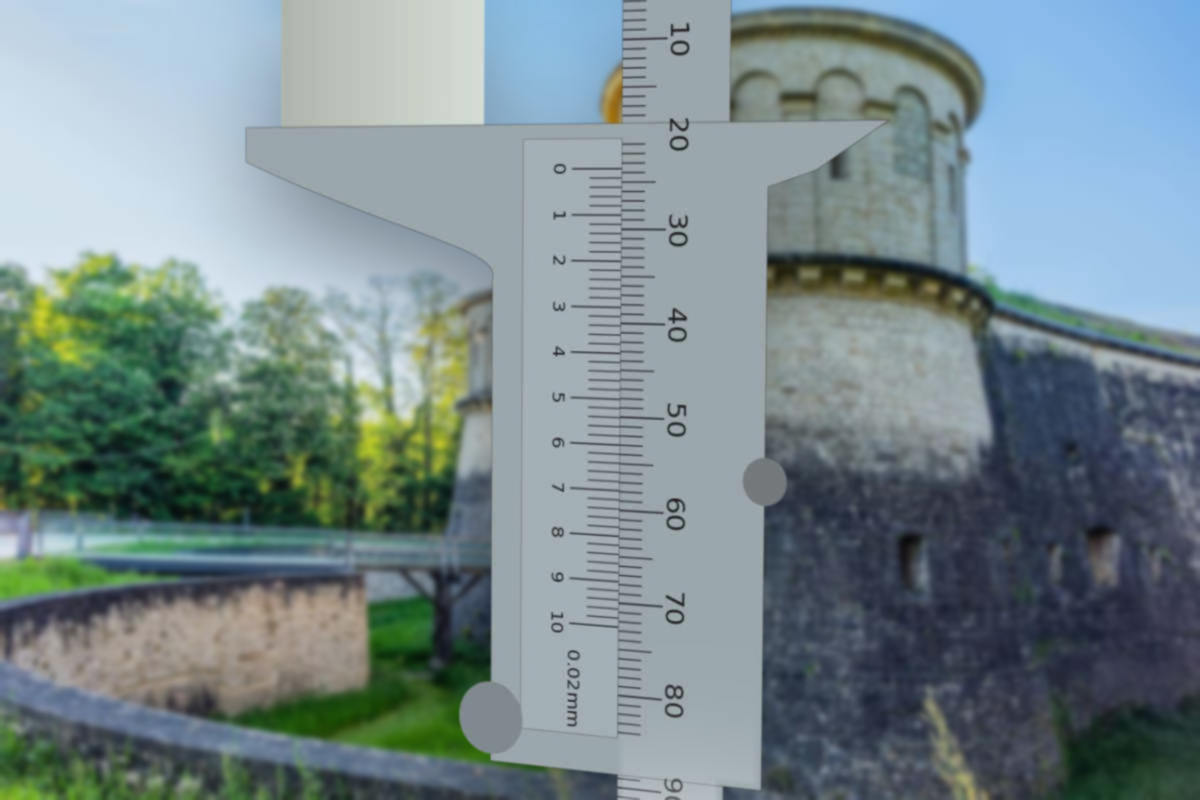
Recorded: **23.6** mm
